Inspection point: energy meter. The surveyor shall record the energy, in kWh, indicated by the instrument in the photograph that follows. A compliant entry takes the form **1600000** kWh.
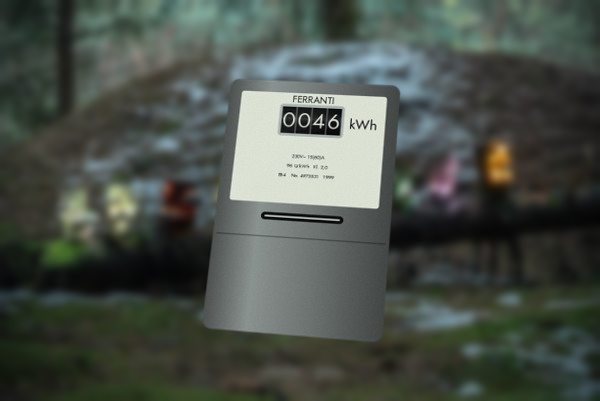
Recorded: **46** kWh
